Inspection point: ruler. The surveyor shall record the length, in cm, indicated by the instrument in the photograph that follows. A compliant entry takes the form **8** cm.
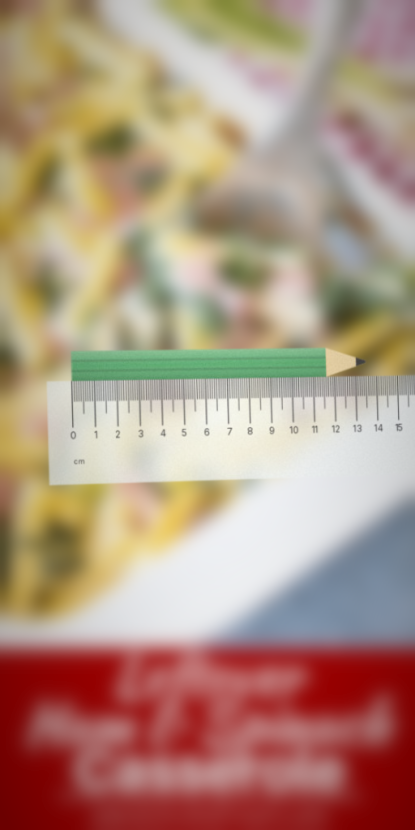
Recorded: **13.5** cm
